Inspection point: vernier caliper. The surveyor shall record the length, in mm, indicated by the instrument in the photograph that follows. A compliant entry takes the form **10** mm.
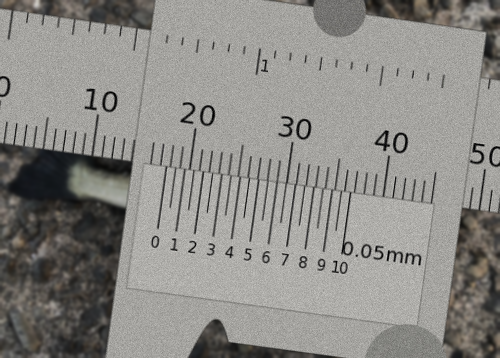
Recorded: **17.6** mm
